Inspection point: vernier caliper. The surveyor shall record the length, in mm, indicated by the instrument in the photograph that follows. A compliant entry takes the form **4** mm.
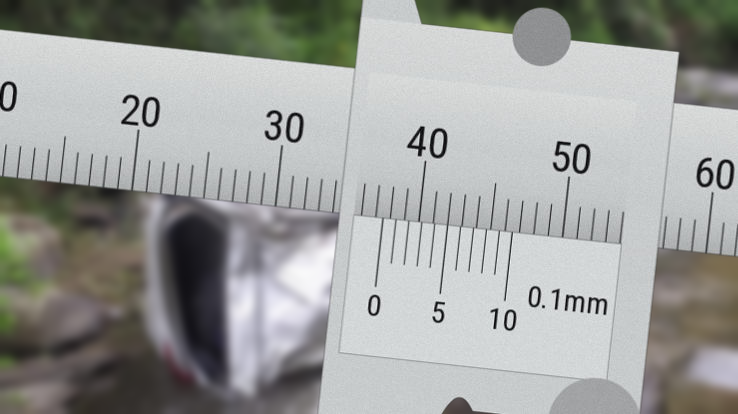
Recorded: **37.5** mm
